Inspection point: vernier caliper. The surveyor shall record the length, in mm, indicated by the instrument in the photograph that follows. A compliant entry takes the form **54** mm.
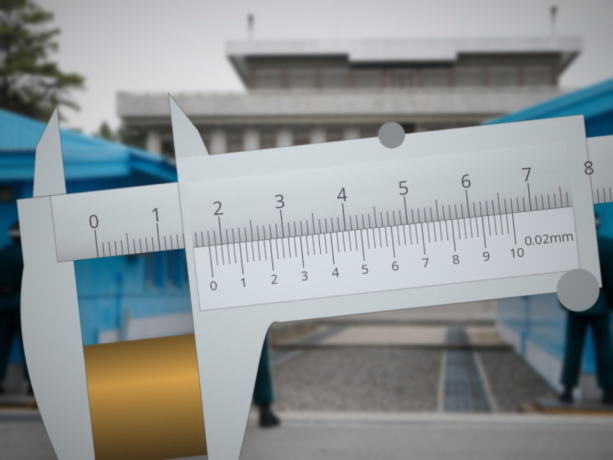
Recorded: **18.0** mm
